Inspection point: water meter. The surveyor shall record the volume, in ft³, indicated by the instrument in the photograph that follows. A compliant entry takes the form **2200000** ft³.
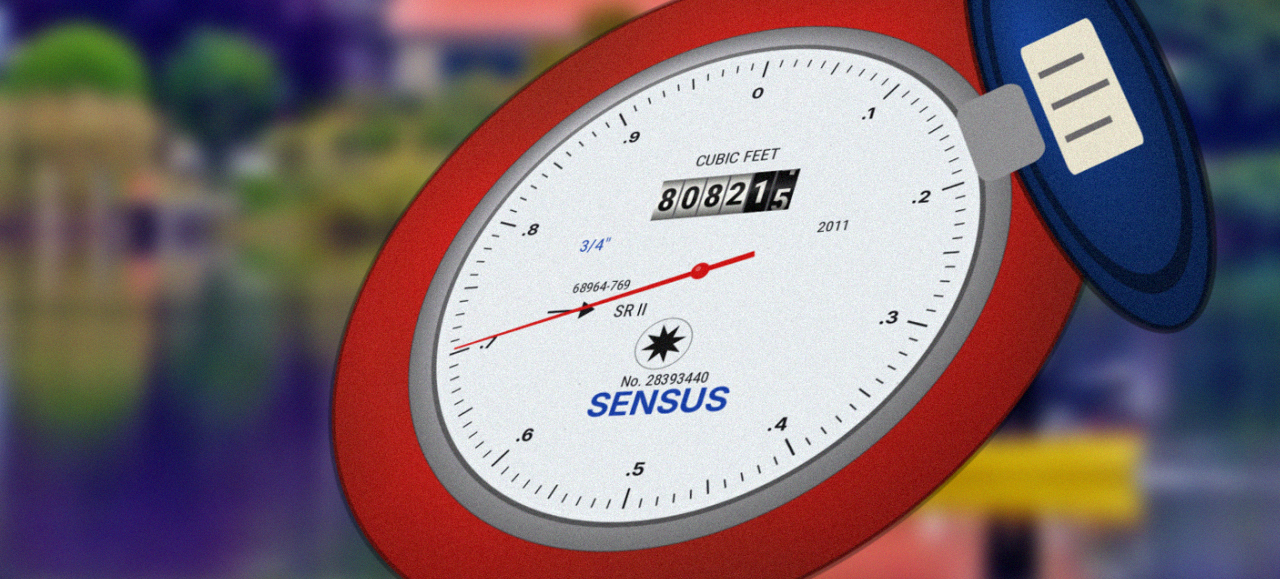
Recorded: **808214.70** ft³
